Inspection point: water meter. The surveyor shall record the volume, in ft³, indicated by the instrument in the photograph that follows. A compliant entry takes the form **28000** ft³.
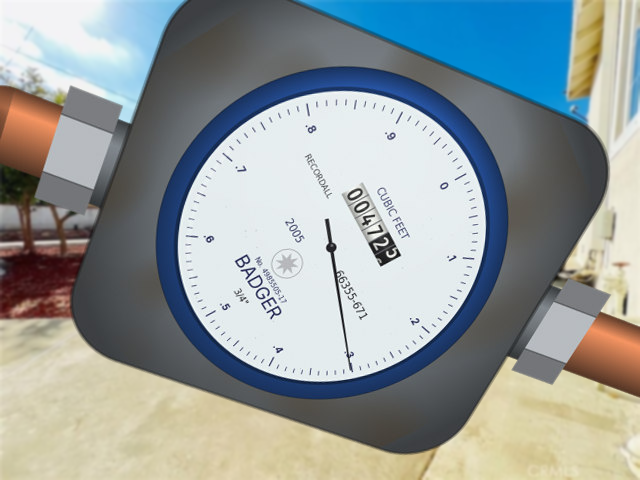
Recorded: **4725.30** ft³
